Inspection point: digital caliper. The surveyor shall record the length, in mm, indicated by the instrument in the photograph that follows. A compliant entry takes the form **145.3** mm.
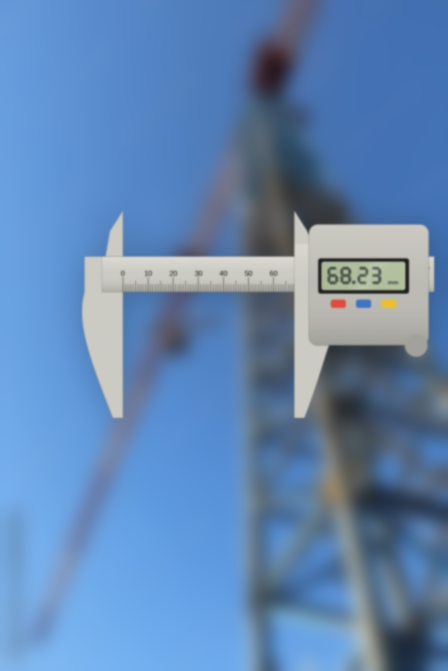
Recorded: **68.23** mm
